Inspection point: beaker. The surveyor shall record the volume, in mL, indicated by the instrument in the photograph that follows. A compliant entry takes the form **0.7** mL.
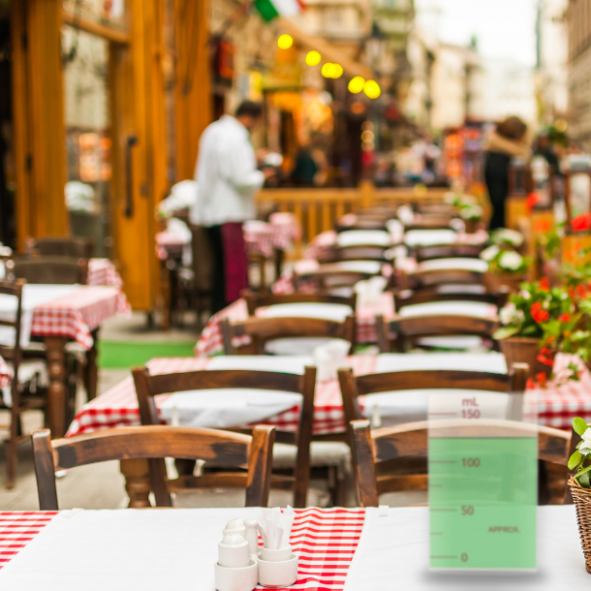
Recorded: **125** mL
